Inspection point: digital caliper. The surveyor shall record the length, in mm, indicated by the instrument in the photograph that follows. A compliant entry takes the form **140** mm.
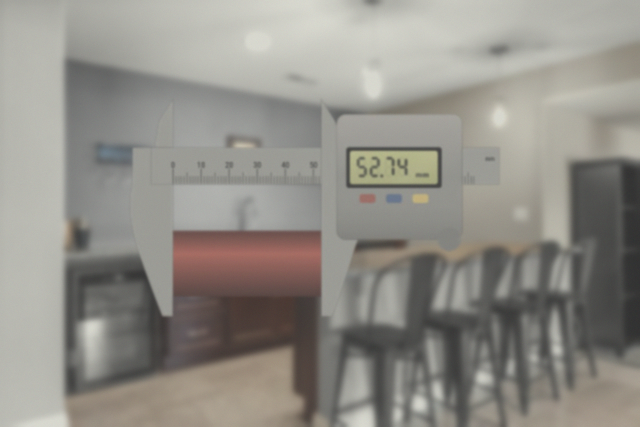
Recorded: **52.74** mm
